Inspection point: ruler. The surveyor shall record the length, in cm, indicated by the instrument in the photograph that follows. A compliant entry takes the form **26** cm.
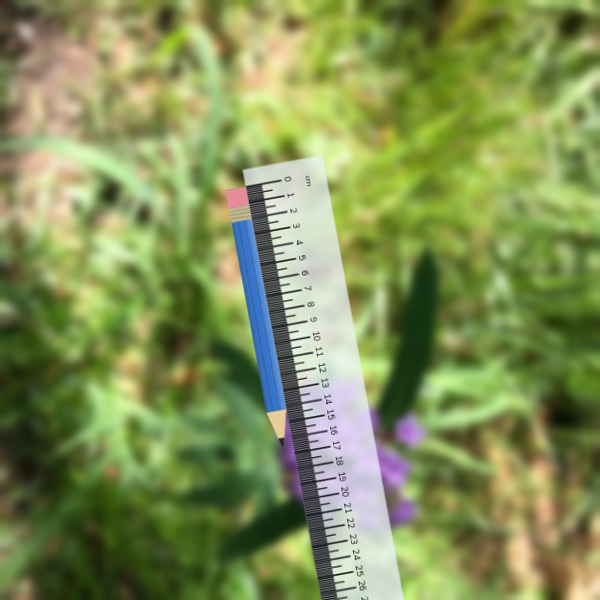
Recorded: **16.5** cm
